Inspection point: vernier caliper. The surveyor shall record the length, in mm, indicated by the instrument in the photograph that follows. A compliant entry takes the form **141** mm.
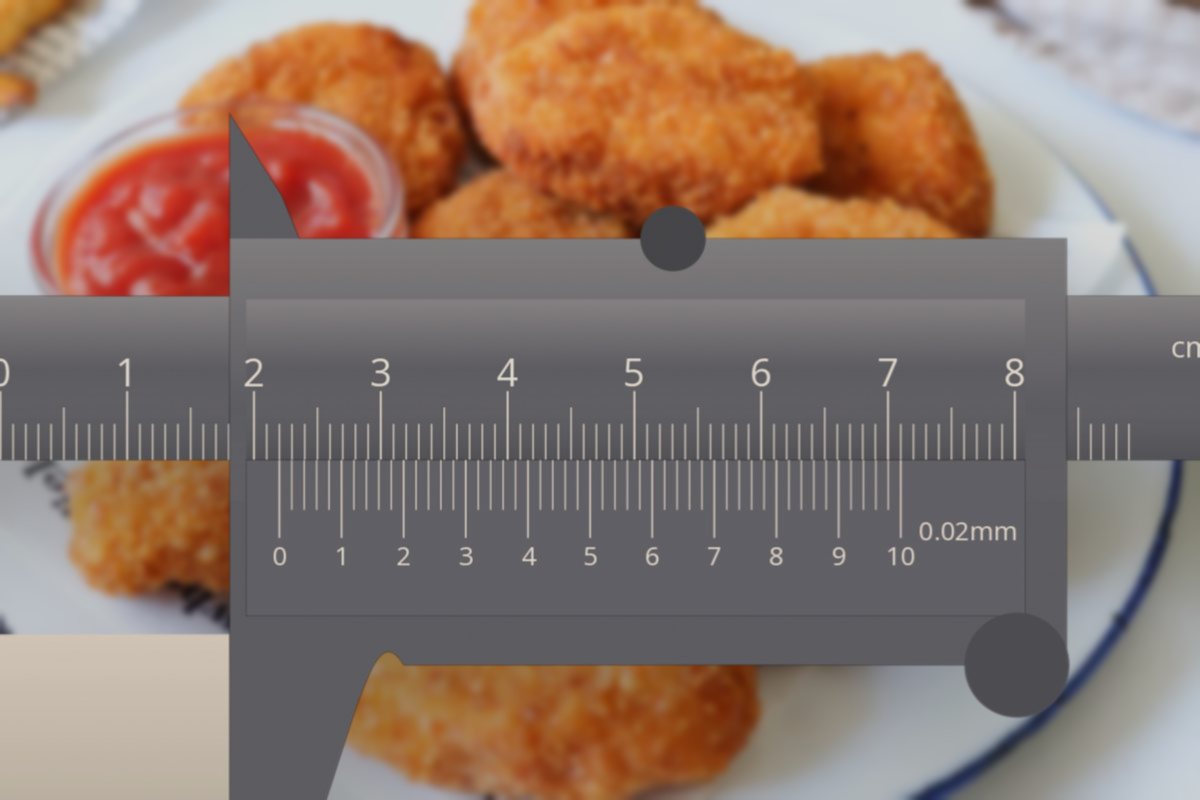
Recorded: **22.0** mm
